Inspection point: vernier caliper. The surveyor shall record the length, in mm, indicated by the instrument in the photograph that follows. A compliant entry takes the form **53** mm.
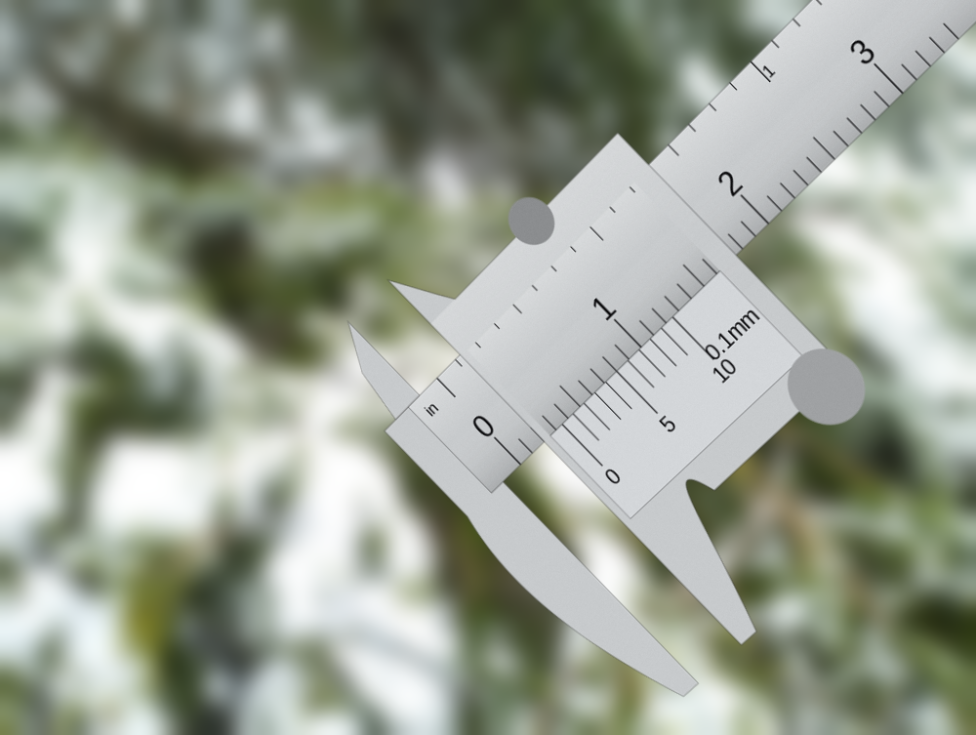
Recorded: **3.5** mm
